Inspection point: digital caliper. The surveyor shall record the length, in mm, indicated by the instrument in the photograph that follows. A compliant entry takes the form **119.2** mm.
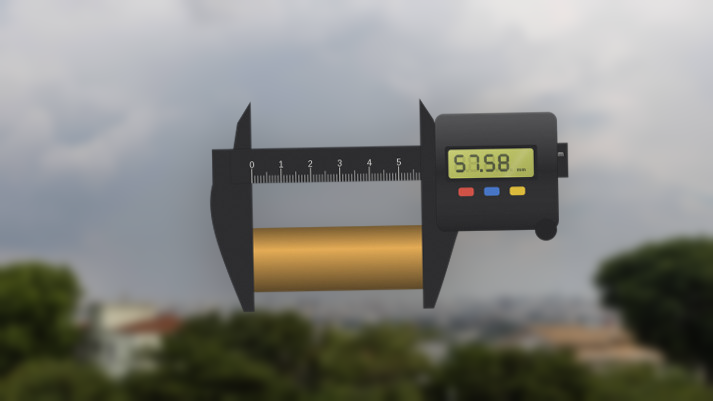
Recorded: **57.58** mm
